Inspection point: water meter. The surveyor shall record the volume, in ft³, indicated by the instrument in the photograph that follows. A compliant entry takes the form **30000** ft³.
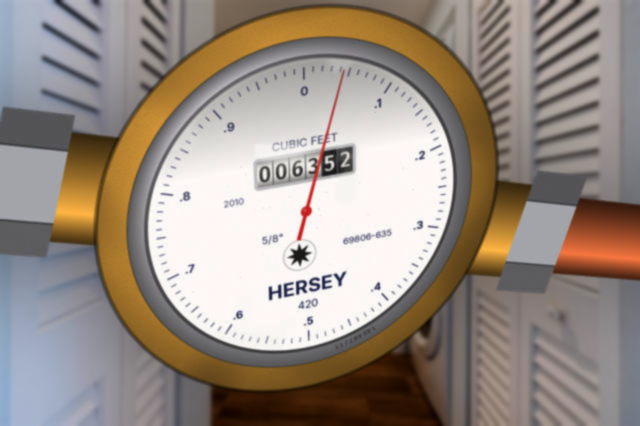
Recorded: **6352.04** ft³
